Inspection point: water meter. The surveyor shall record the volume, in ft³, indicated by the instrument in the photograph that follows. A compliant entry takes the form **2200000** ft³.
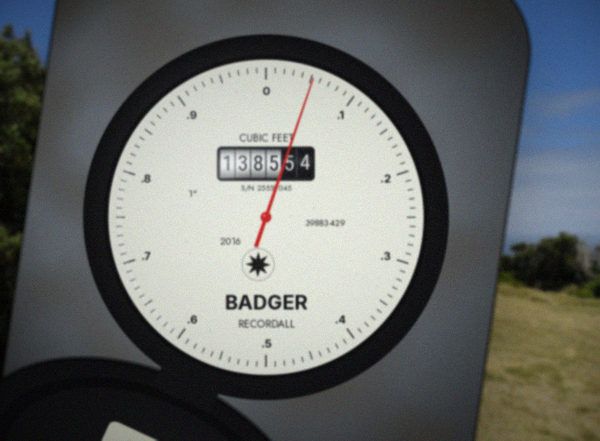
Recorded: **138554.05** ft³
